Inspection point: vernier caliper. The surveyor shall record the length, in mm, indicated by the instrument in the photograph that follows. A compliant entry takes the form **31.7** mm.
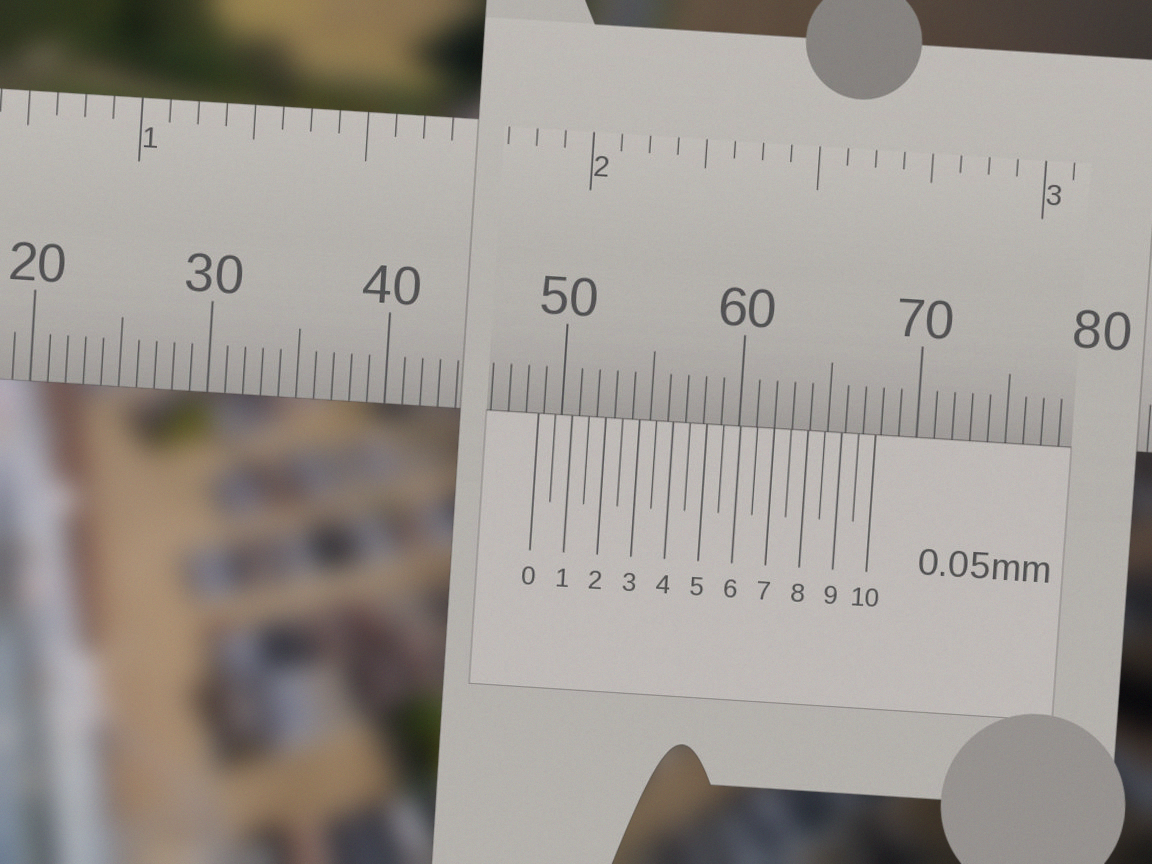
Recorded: **48.7** mm
